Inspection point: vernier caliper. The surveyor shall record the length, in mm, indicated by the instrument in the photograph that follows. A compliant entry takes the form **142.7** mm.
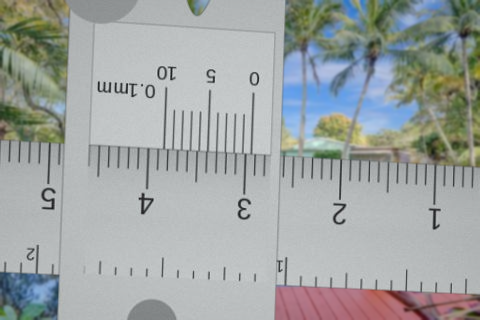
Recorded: **29.4** mm
